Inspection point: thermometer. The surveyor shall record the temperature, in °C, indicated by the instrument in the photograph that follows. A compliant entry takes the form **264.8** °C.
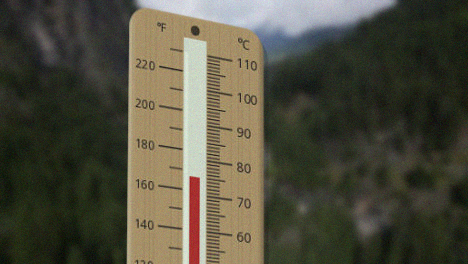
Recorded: **75** °C
